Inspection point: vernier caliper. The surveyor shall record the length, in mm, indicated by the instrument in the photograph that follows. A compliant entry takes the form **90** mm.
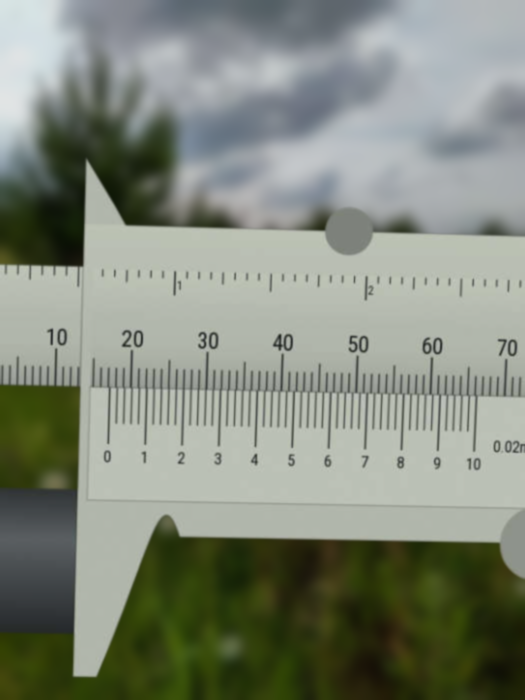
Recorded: **17.2** mm
